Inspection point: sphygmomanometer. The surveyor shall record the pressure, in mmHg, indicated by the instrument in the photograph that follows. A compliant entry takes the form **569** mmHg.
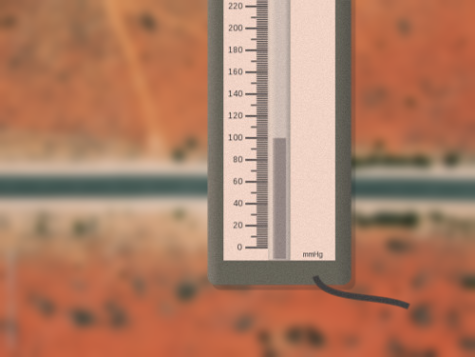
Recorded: **100** mmHg
